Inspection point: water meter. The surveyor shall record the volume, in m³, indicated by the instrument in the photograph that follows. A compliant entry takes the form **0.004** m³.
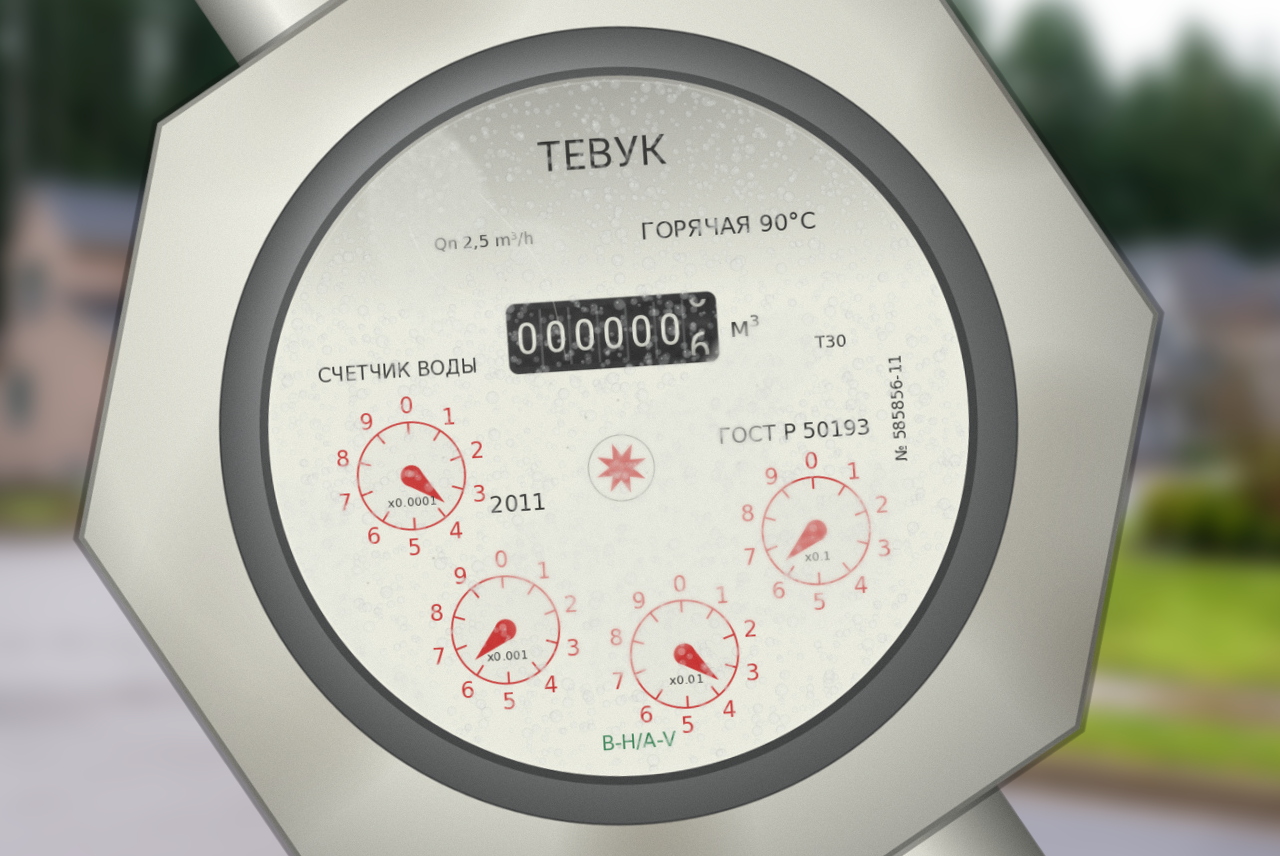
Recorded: **5.6363** m³
